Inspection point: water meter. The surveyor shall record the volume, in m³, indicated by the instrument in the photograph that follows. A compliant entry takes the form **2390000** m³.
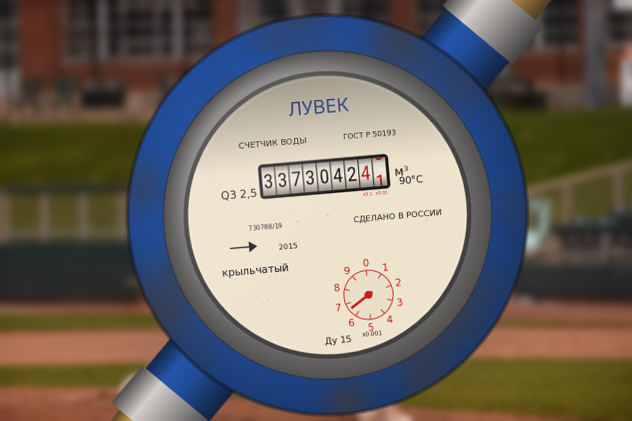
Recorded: **3373042.406** m³
